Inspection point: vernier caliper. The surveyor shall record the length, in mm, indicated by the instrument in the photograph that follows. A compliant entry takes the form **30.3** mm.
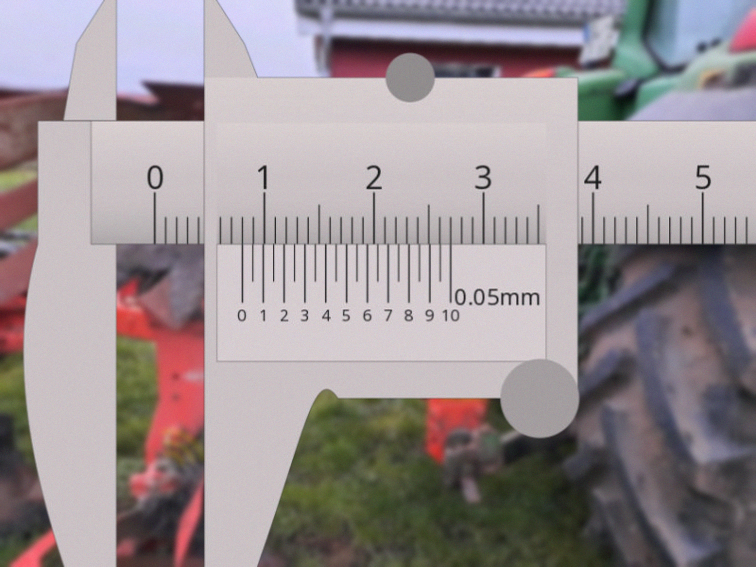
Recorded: **8.0** mm
